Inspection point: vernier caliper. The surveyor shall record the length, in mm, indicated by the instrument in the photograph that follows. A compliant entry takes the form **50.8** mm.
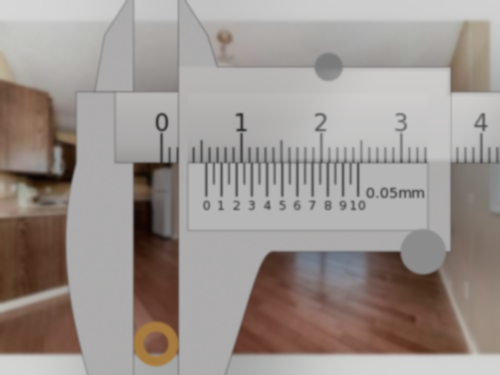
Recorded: **5.6** mm
